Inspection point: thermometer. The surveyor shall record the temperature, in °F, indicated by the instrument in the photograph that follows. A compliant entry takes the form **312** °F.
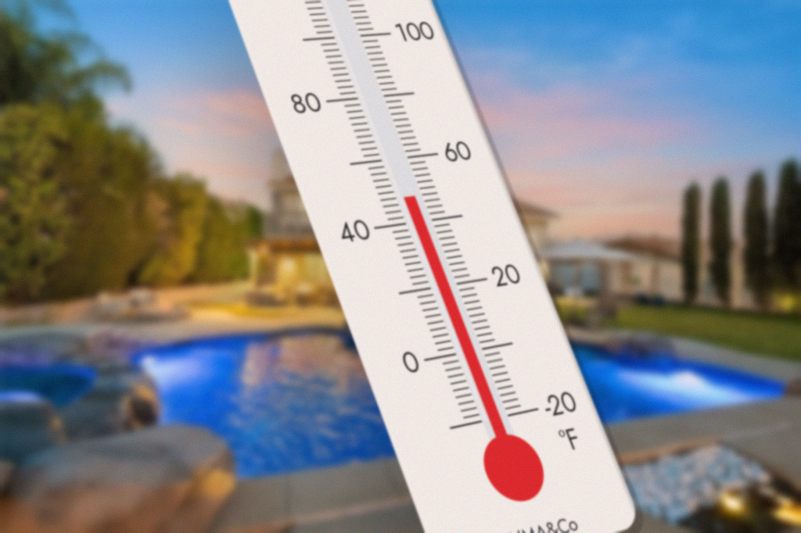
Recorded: **48** °F
